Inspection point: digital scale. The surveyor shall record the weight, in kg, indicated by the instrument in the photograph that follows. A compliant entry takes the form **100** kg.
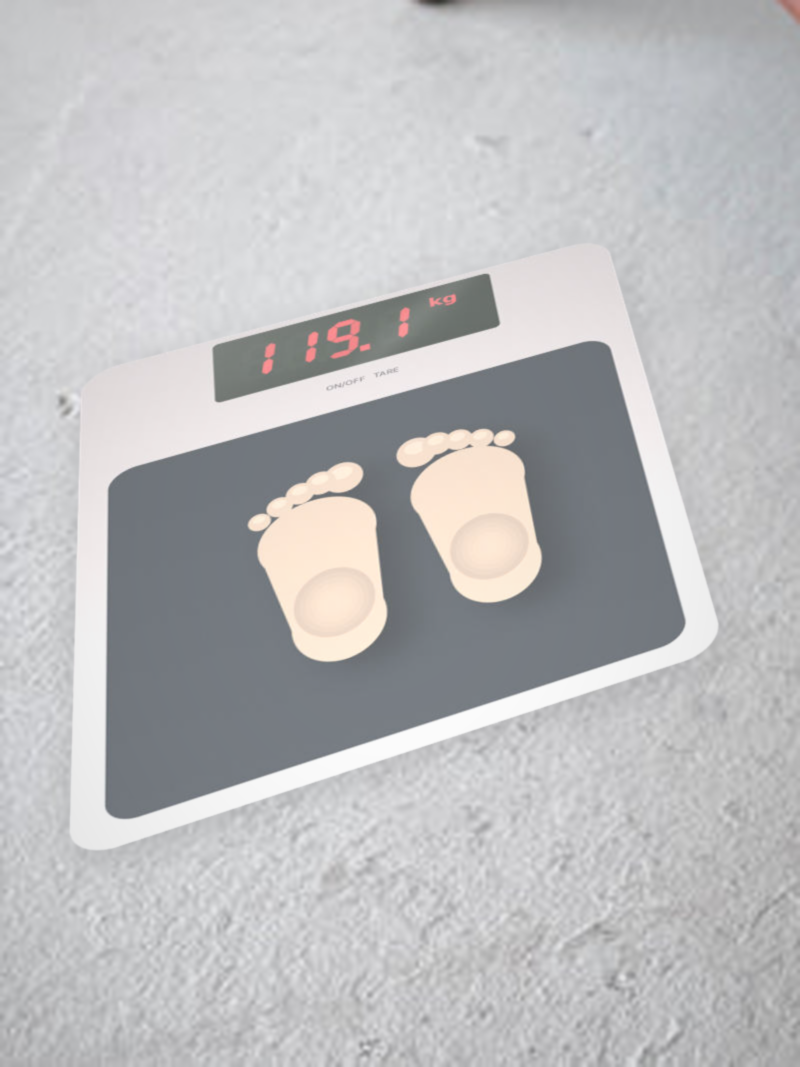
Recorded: **119.1** kg
